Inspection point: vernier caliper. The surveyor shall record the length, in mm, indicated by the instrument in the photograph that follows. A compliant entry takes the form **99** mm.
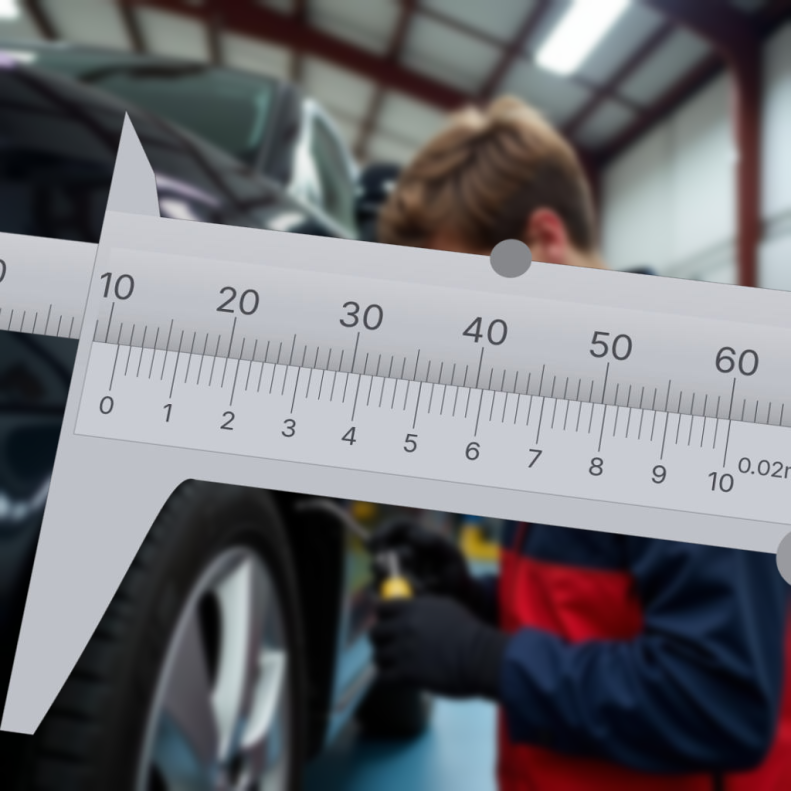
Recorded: **11.1** mm
